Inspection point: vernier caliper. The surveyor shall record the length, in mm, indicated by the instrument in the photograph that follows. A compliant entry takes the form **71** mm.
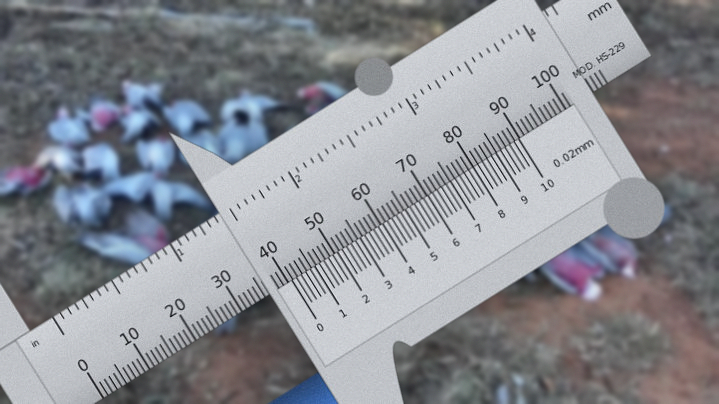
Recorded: **40.8** mm
